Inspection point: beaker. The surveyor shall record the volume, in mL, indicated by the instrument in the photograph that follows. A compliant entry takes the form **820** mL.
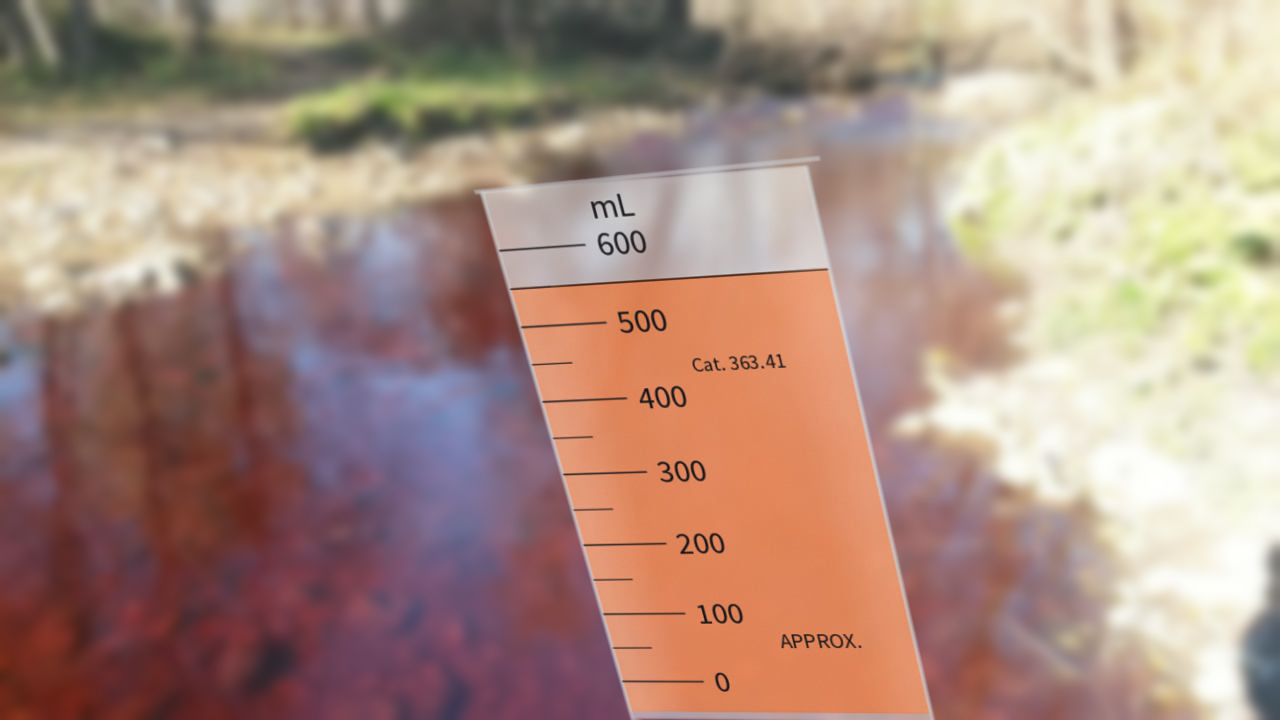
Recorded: **550** mL
